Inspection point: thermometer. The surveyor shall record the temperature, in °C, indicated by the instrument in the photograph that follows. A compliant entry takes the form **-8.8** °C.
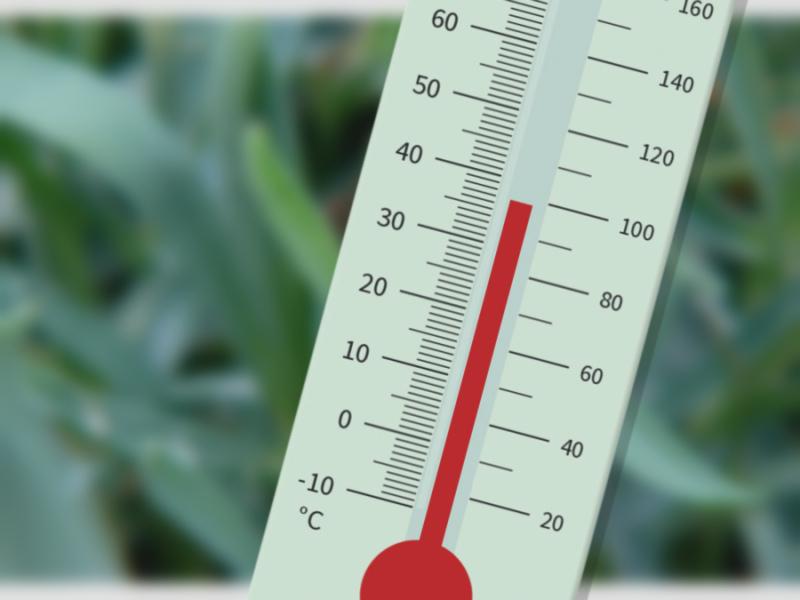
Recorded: **37** °C
